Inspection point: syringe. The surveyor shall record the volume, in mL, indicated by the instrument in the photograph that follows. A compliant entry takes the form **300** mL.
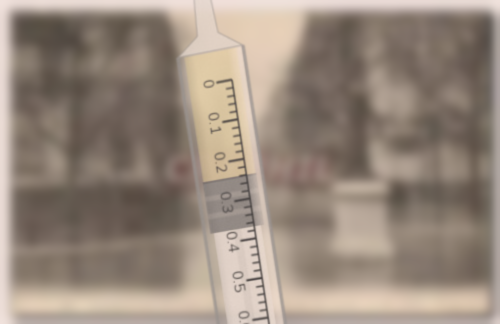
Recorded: **0.24** mL
